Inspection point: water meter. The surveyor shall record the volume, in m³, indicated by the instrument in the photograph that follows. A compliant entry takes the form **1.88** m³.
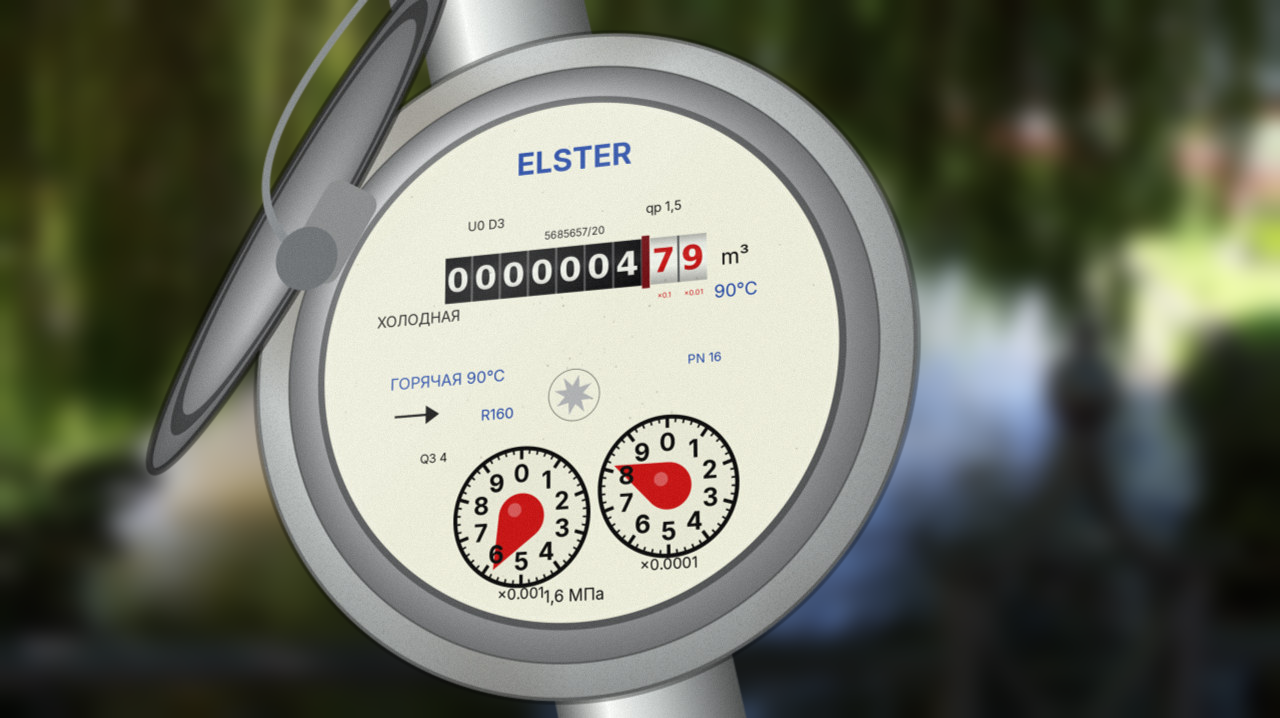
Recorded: **4.7958** m³
